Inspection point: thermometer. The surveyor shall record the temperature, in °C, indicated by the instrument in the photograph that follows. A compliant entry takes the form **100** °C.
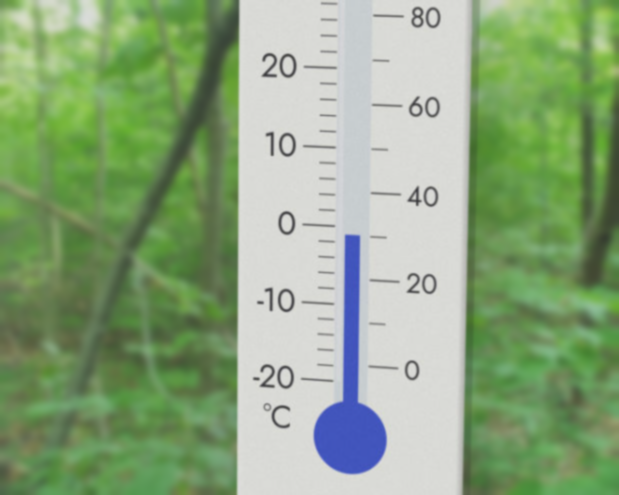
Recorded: **-1** °C
